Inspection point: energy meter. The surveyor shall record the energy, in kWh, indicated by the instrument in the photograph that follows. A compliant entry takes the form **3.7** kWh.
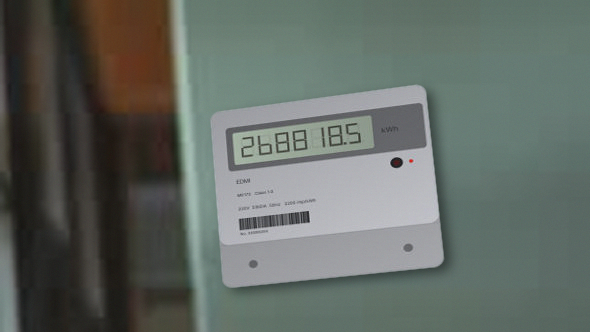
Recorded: **268818.5** kWh
